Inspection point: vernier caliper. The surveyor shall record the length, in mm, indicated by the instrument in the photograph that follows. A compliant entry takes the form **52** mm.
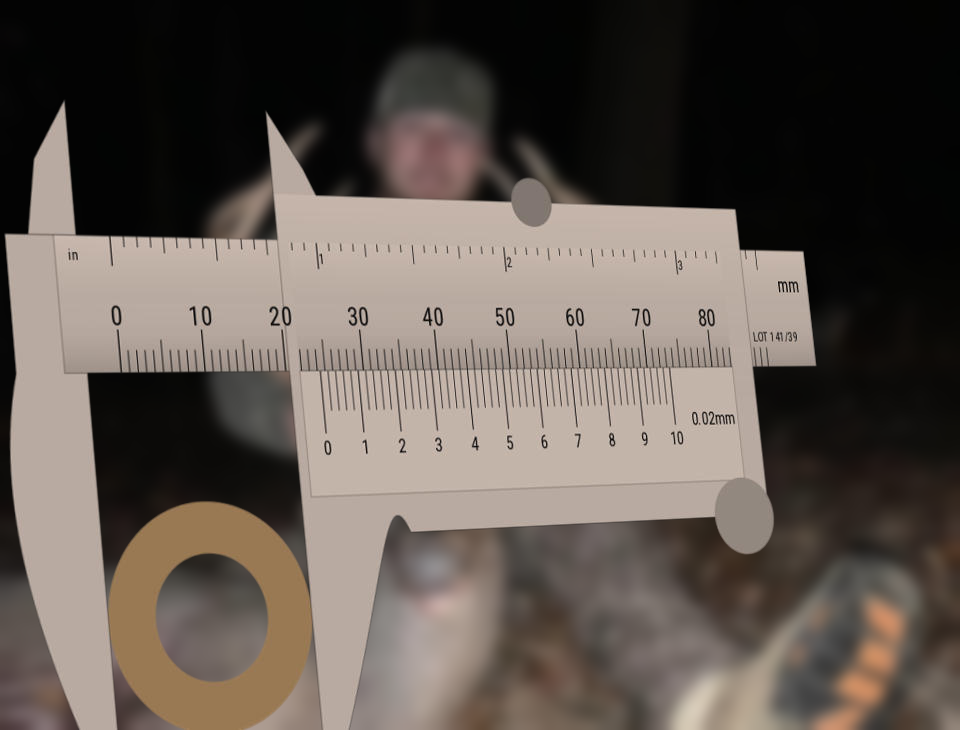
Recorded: **24.4** mm
